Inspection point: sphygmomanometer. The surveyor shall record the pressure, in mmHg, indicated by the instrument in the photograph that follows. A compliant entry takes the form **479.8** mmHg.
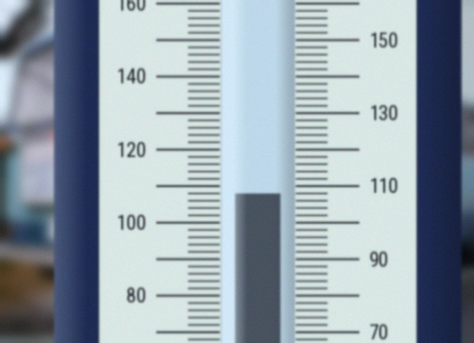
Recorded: **108** mmHg
